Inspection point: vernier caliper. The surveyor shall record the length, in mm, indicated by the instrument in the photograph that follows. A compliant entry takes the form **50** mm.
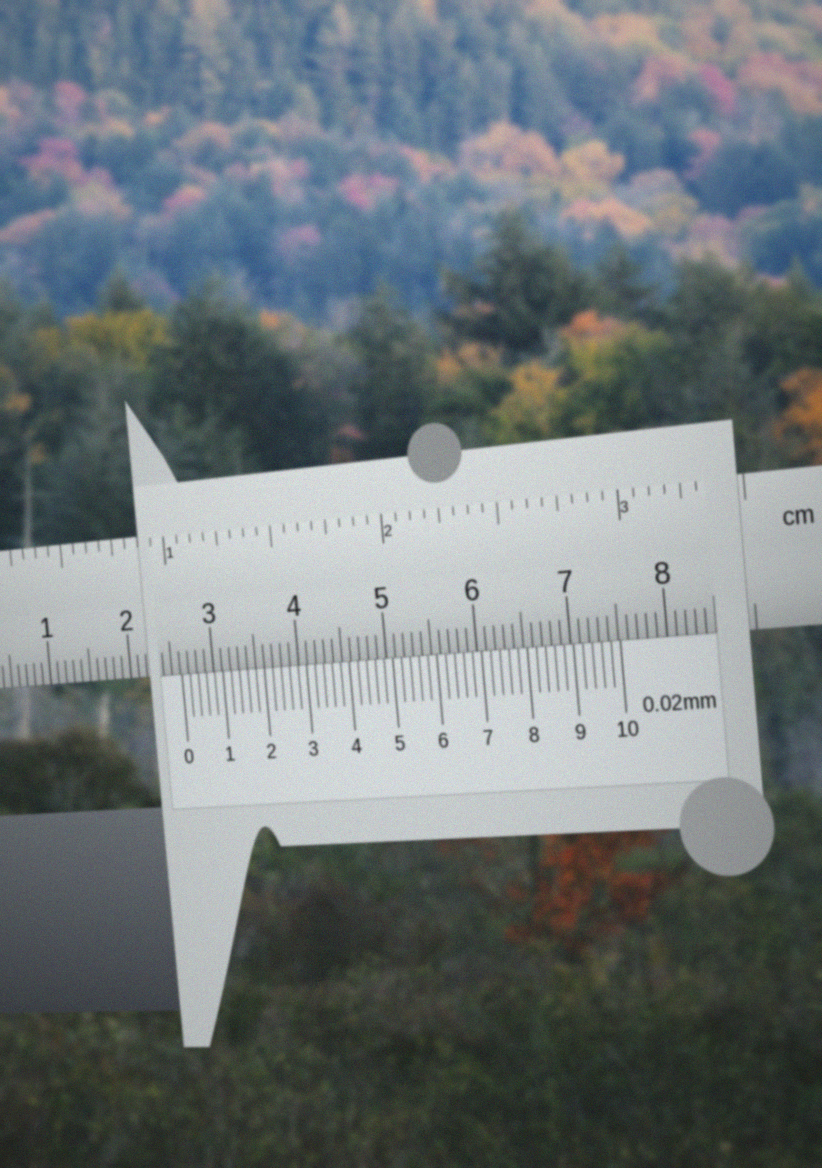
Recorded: **26.2** mm
